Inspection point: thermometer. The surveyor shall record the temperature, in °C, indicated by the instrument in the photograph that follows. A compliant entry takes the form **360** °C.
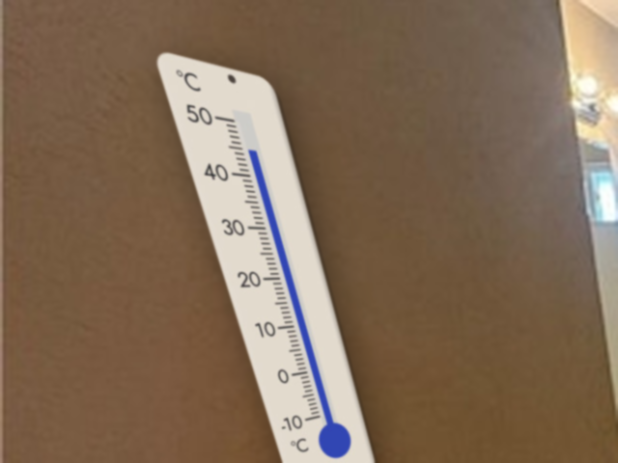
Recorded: **45** °C
